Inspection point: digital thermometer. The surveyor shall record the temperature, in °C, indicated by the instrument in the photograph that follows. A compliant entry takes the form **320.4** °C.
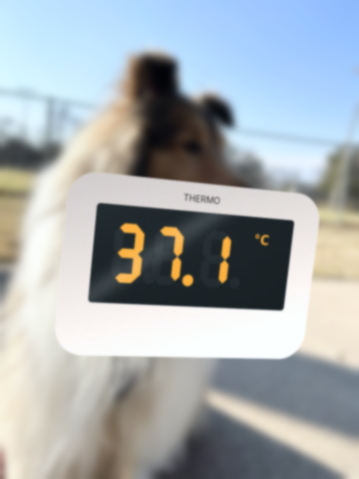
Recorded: **37.1** °C
